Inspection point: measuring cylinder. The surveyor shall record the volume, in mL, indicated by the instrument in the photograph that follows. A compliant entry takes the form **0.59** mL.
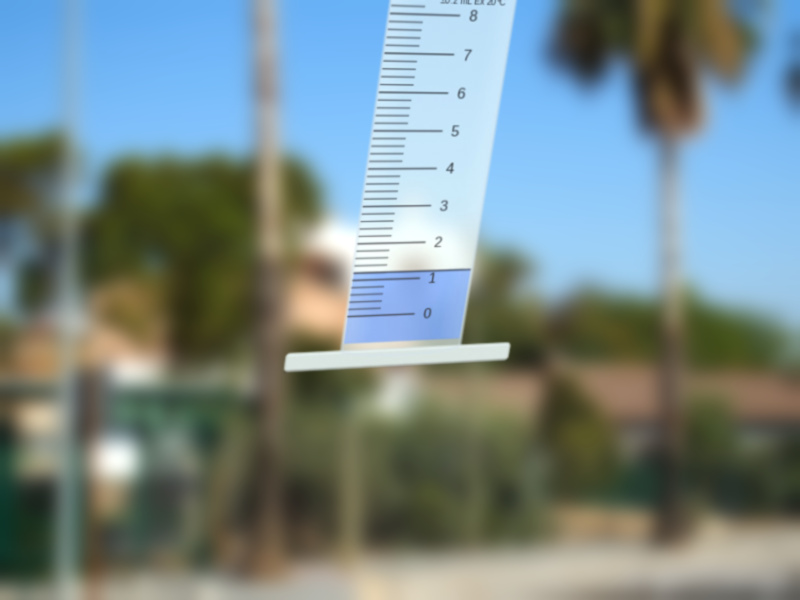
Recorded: **1.2** mL
